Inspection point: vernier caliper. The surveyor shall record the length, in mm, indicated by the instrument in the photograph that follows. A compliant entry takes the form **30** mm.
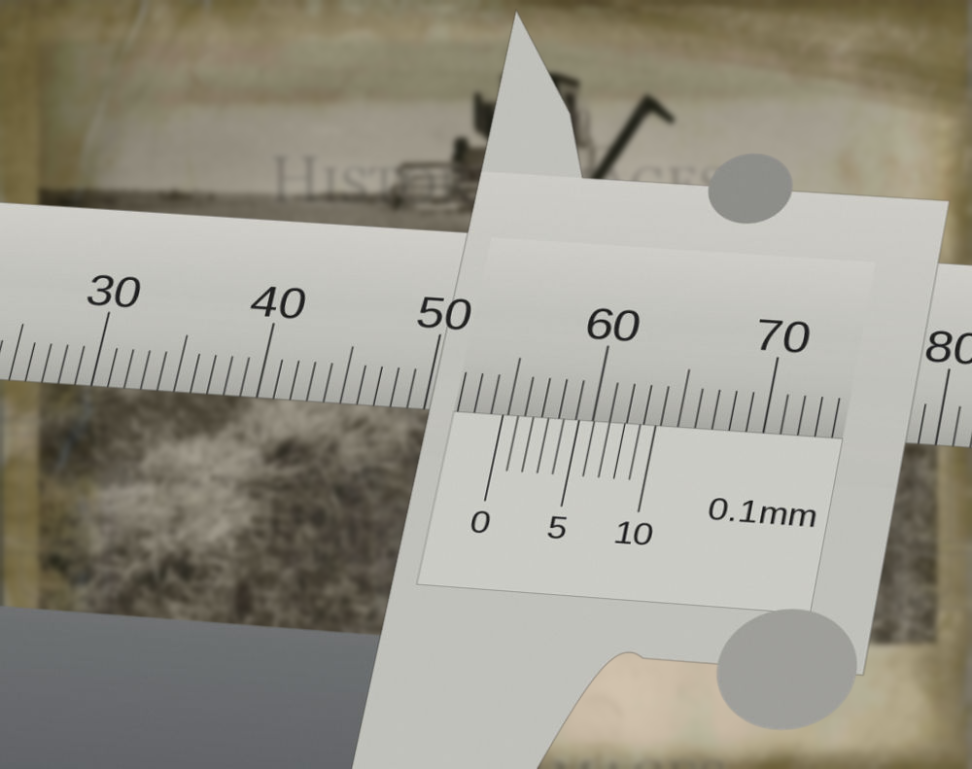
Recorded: **54.7** mm
